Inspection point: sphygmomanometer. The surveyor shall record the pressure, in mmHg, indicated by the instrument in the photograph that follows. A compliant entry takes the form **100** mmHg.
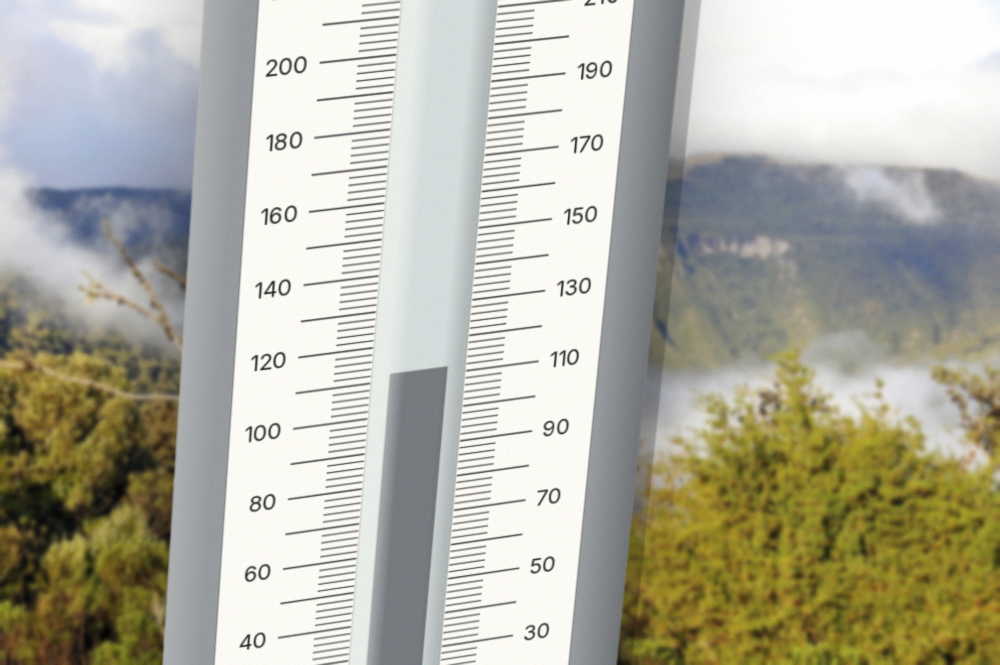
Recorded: **112** mmHg
